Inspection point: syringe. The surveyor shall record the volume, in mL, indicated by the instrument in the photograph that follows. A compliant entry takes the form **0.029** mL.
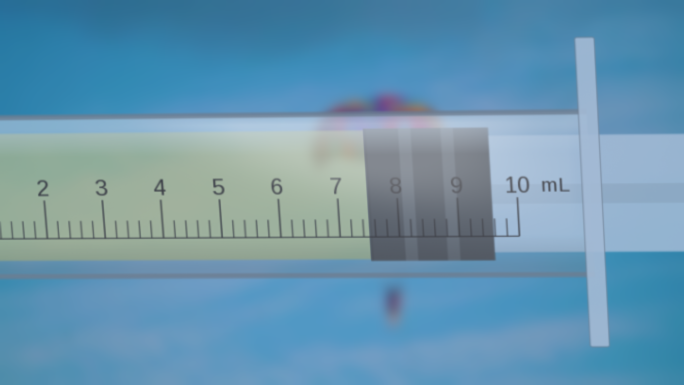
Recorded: **7.5** mL
